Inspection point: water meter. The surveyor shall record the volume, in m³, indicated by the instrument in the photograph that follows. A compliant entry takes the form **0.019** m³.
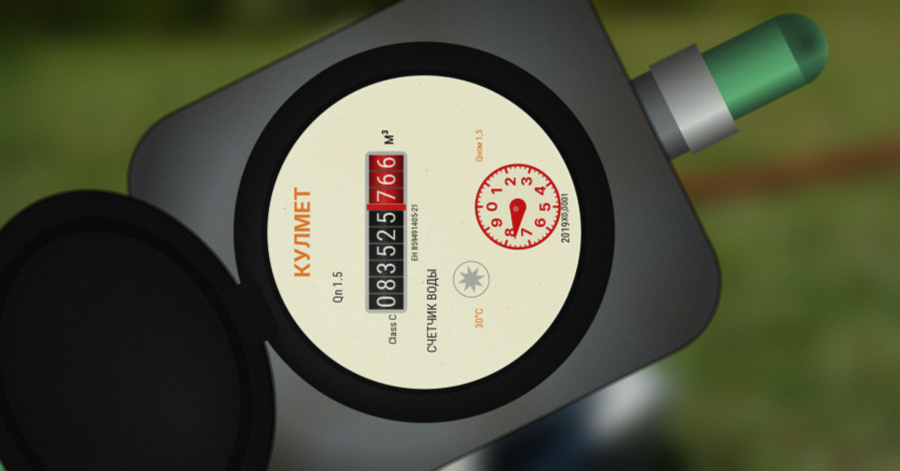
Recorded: **83525.7667** m³
